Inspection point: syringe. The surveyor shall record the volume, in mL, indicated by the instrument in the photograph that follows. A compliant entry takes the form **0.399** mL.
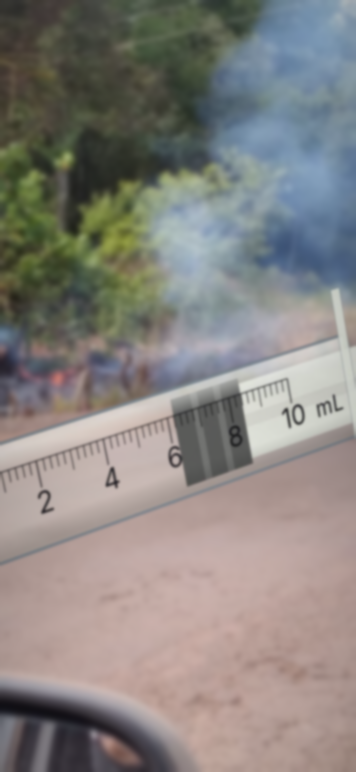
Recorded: **6.2** mL
